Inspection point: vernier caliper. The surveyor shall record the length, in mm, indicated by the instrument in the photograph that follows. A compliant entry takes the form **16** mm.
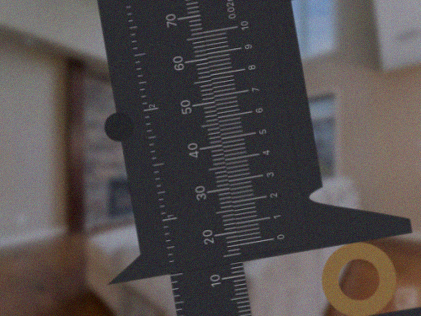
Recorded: **17.0** mm
